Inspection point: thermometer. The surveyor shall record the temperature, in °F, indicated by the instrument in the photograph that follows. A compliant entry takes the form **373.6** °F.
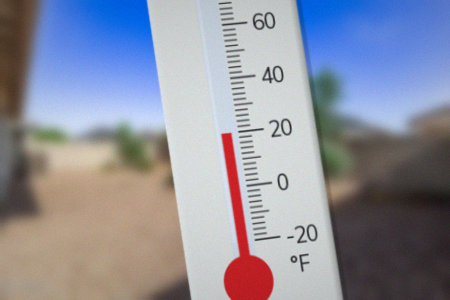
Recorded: **20** °F
